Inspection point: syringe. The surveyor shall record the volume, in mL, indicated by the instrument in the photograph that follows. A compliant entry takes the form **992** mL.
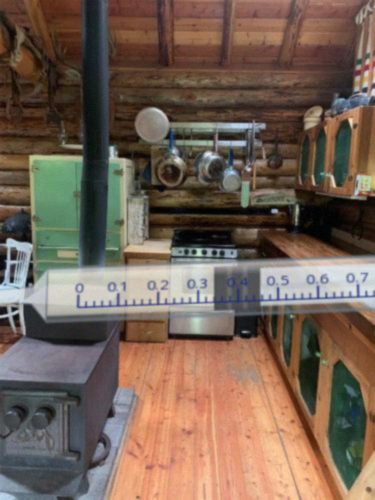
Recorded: **0.34** mL
